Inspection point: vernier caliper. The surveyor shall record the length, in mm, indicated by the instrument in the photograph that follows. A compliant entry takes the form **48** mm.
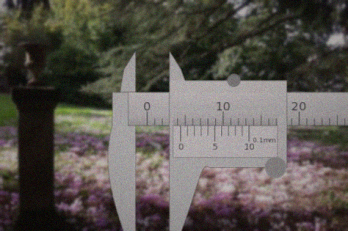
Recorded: **4.4** mm
